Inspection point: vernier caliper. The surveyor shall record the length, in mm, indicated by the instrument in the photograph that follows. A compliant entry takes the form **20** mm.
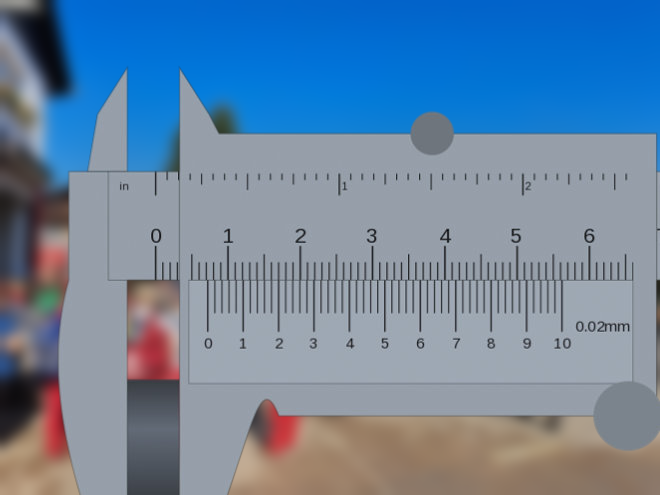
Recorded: **7.2** mm
